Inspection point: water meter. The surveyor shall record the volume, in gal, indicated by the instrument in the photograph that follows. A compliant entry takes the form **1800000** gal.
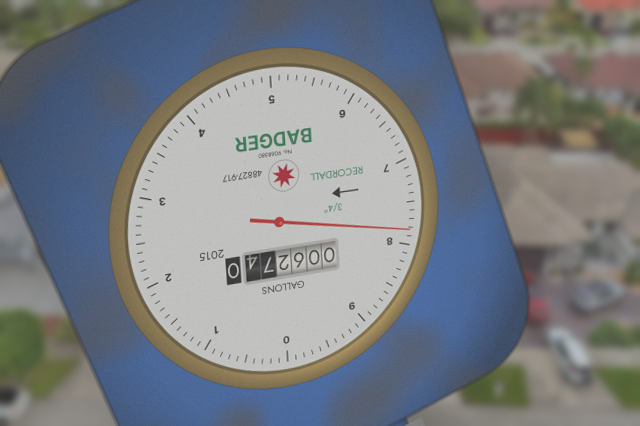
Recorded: **62737.8** gal
